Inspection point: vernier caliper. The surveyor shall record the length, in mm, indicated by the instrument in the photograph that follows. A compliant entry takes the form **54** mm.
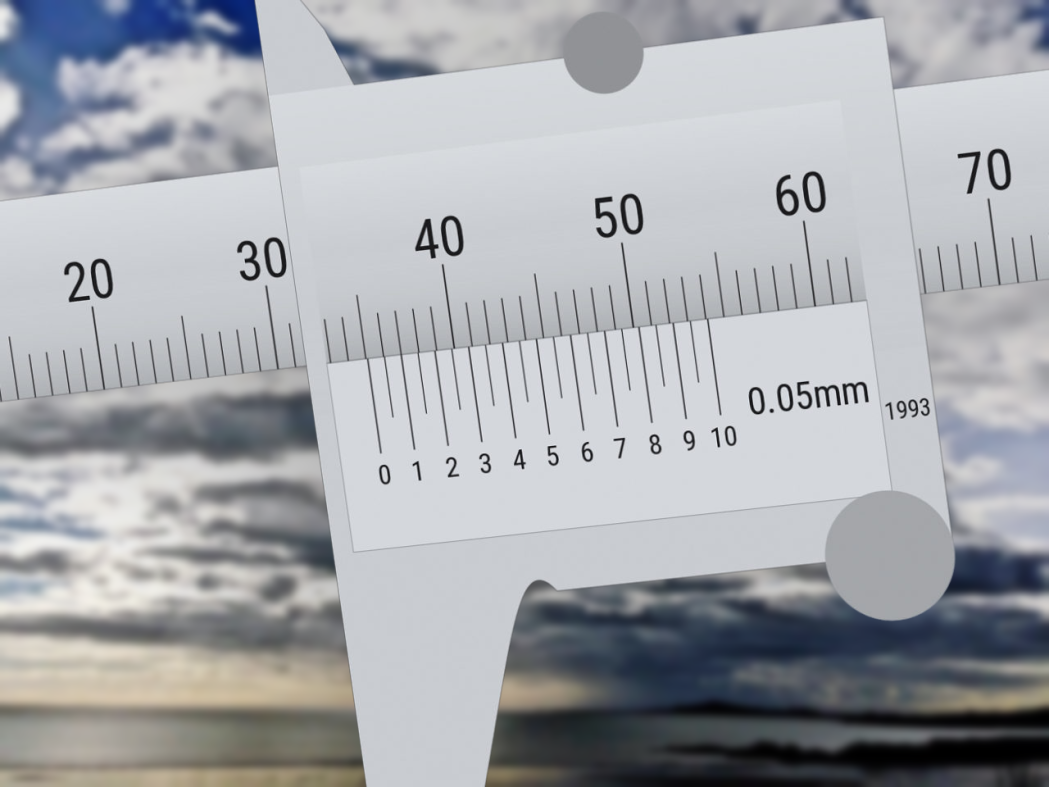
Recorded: **35.1** mm
